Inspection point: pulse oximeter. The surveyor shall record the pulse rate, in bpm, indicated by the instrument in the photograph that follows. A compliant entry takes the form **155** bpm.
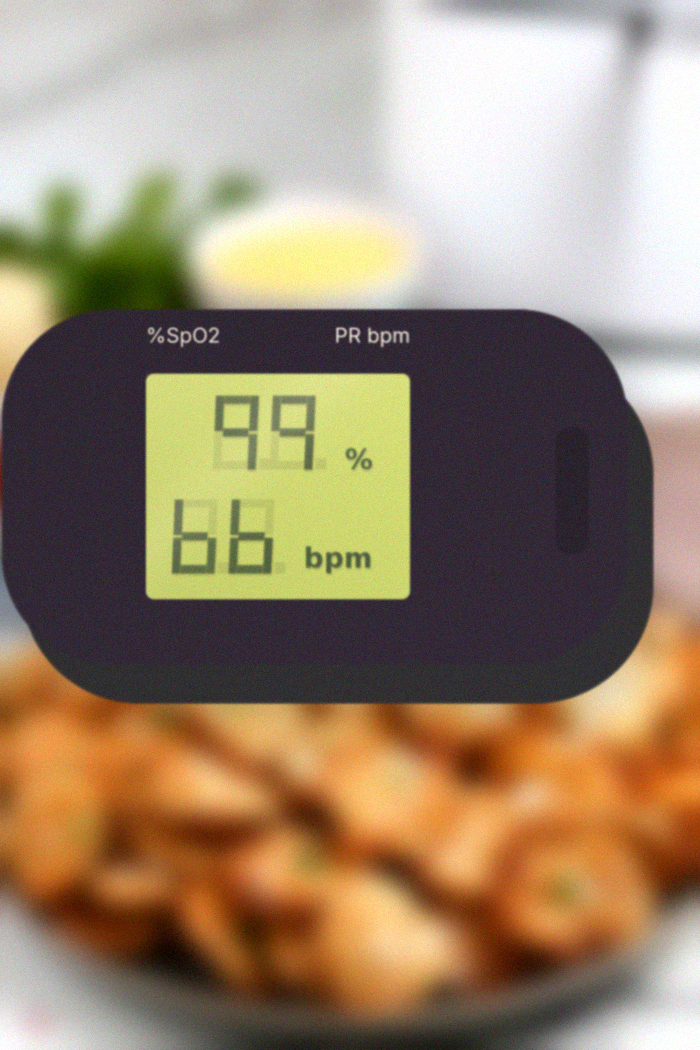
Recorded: **66** bpm
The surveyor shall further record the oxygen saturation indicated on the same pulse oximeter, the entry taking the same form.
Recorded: **99** %
